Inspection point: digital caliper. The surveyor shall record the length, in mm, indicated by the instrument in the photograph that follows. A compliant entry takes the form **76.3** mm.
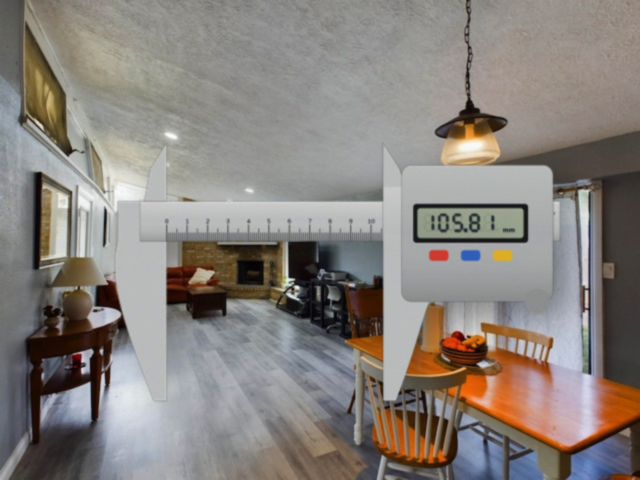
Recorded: **105.81** mm
